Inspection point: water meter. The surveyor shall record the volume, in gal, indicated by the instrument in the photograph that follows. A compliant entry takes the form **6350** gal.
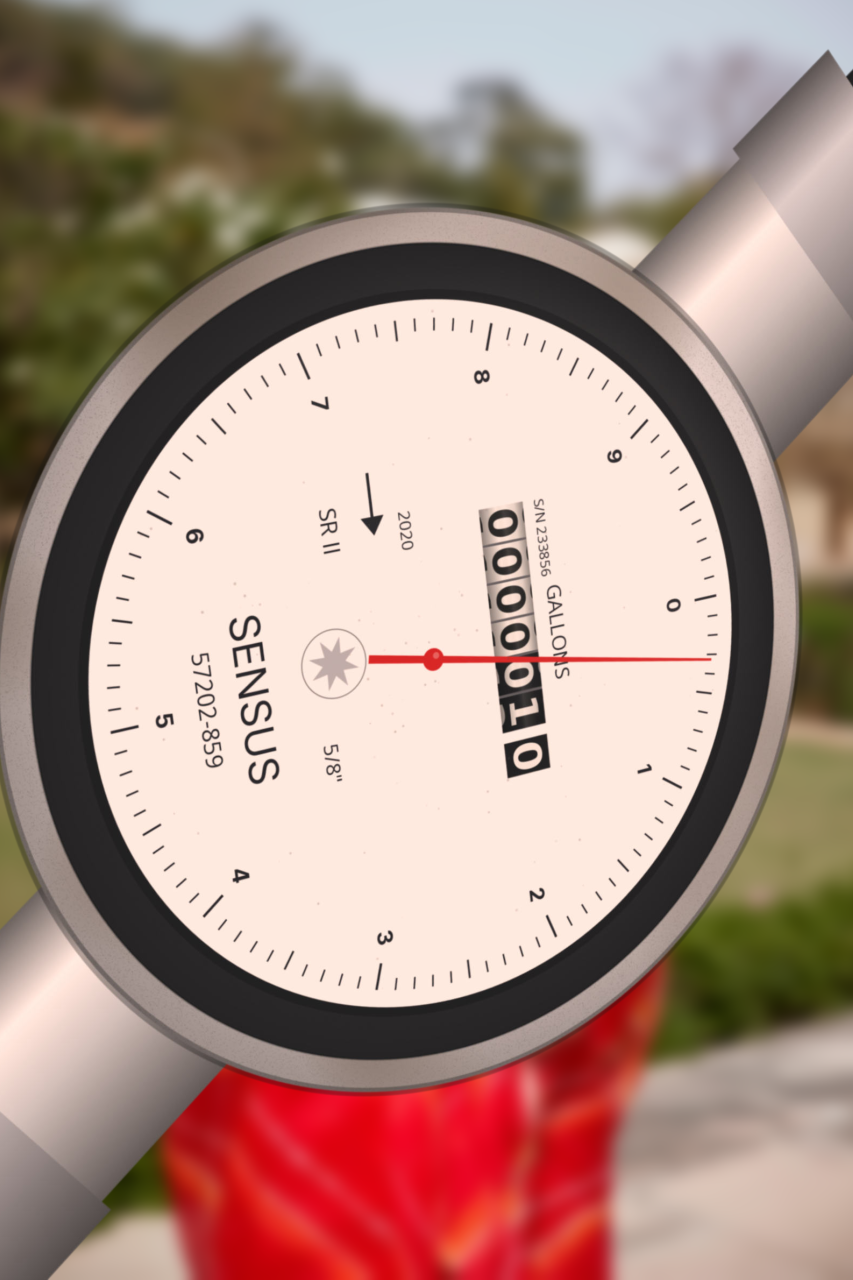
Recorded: **10.3** gal
